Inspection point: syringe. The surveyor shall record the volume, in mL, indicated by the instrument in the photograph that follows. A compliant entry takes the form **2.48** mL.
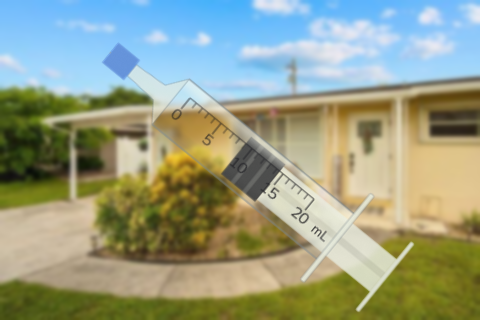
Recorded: **9** mL
